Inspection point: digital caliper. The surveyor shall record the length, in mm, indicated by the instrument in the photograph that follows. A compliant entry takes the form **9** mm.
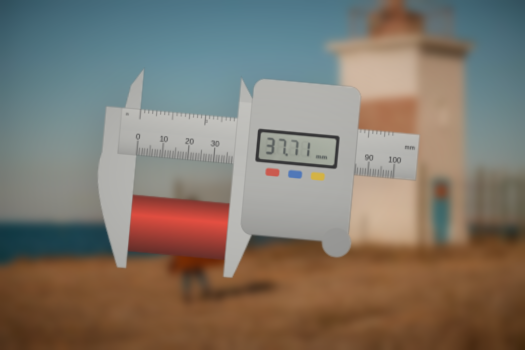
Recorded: **37.71** mm
